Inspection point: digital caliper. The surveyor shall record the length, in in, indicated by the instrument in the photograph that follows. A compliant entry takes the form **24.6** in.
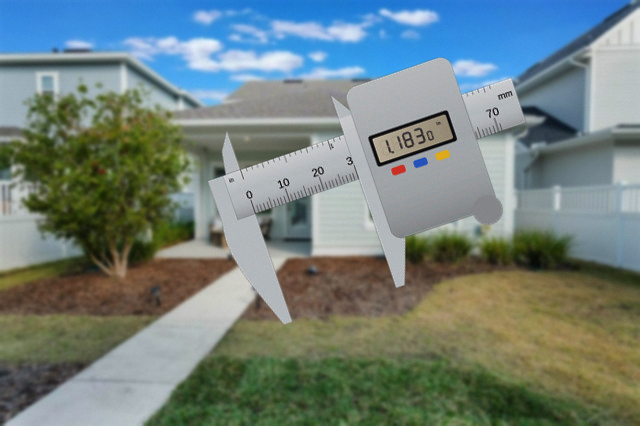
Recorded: **1.1830** in
